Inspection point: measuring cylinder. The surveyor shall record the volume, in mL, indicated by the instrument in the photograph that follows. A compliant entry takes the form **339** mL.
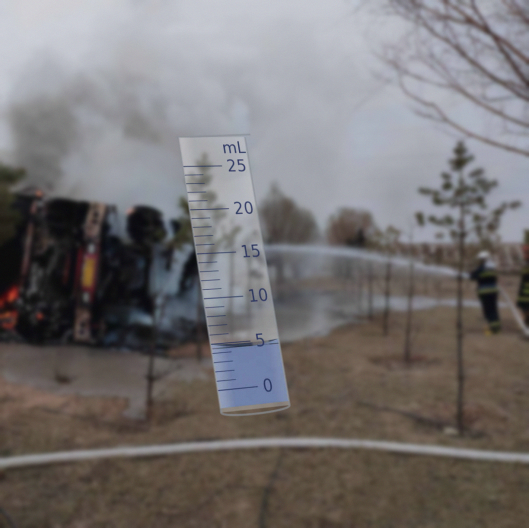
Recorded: **4.5** mL
